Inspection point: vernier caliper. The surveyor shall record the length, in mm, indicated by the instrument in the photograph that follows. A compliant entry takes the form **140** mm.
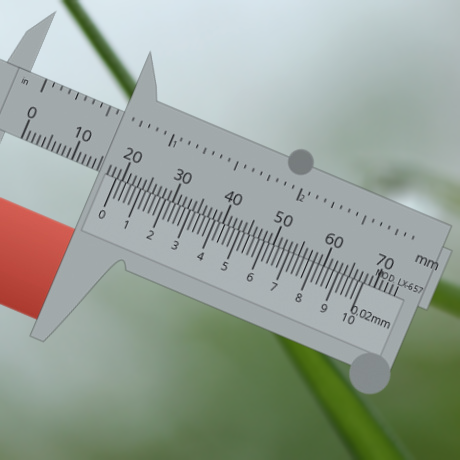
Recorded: **18.8** mm
